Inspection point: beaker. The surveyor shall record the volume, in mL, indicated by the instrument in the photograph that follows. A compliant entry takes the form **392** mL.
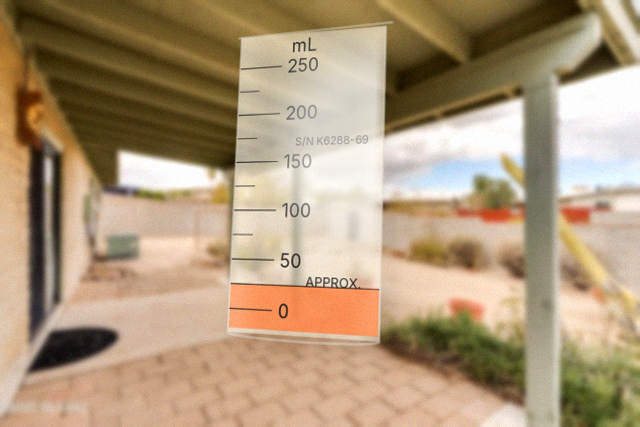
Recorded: **25** mL
